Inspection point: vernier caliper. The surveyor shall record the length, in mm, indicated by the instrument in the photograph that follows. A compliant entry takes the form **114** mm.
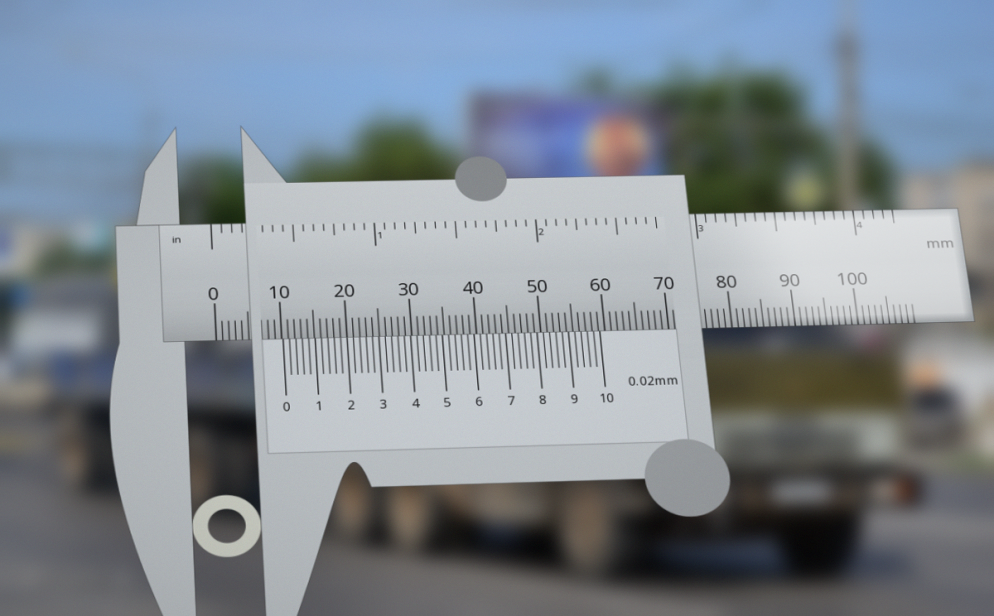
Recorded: **10.2** mm
